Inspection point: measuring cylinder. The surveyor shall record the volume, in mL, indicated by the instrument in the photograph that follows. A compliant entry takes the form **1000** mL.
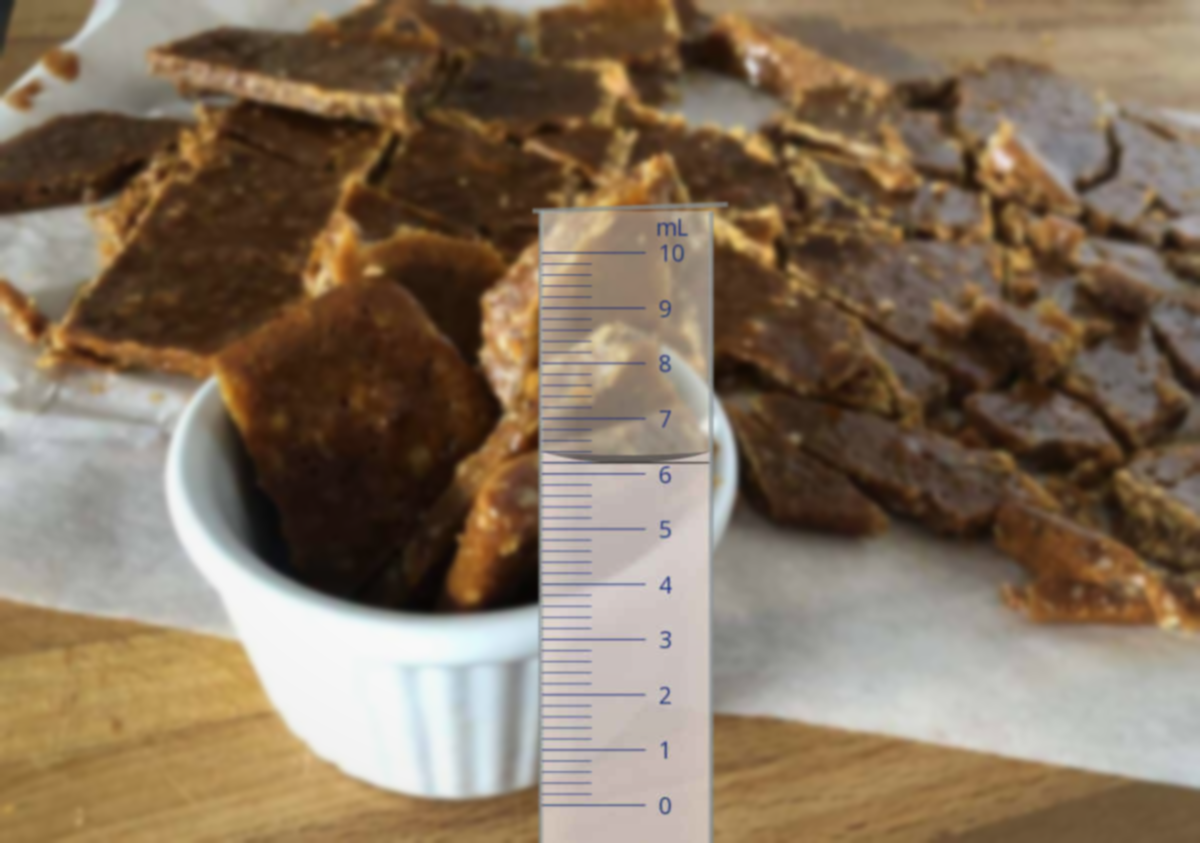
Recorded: **6.2** mL
